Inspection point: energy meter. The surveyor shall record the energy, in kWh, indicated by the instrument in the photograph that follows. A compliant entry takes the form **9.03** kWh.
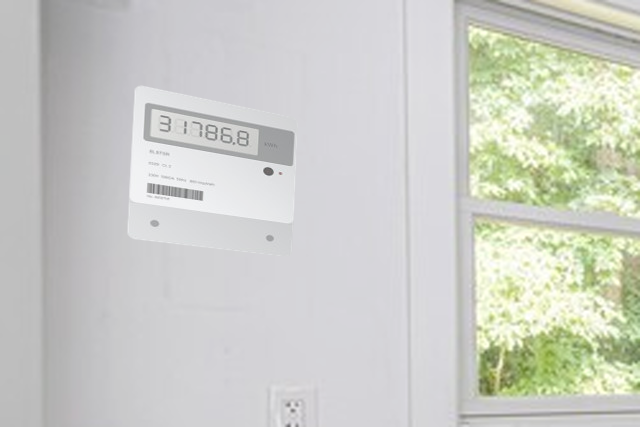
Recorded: **31786.8** kWh
